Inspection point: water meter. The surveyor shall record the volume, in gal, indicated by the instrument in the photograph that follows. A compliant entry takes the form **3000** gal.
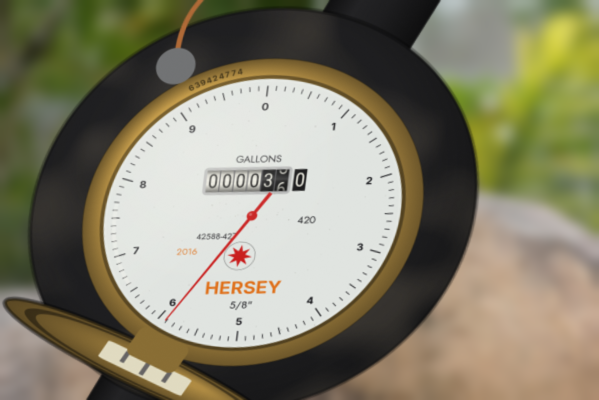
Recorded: **355.9** gal
